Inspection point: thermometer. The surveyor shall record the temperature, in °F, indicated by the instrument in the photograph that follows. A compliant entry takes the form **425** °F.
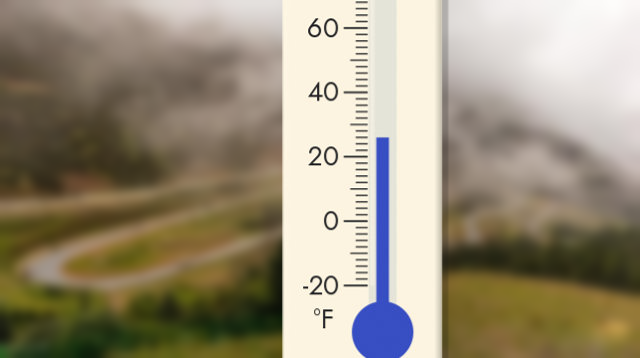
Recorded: **26** °F
